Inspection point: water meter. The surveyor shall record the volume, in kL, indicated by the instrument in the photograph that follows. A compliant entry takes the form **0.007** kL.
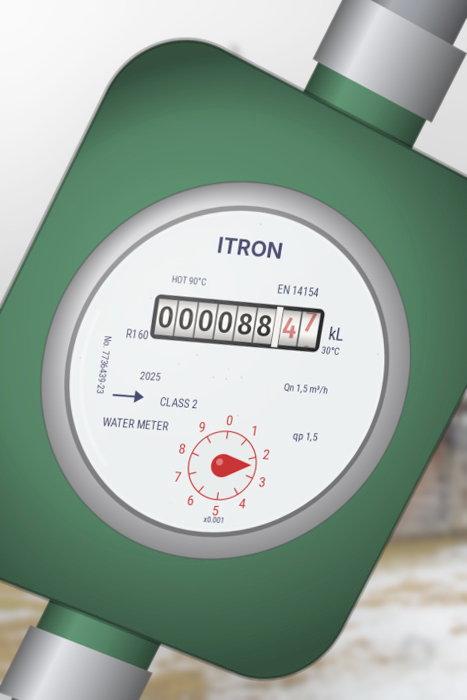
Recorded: **88.472** kL
